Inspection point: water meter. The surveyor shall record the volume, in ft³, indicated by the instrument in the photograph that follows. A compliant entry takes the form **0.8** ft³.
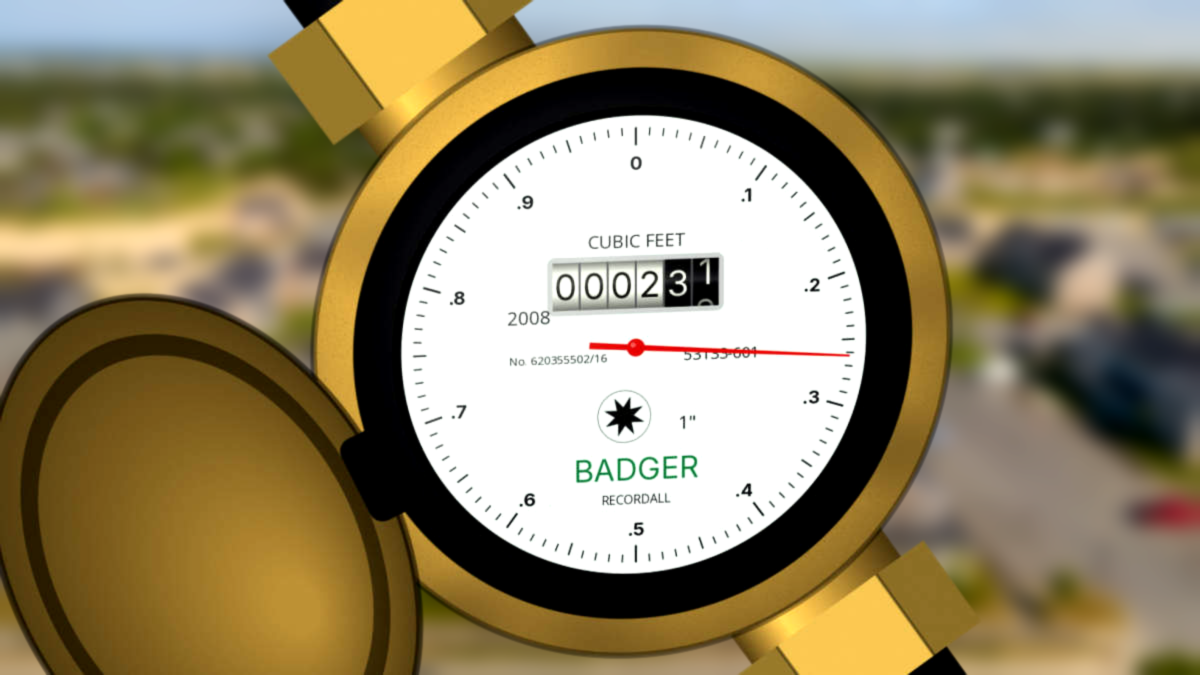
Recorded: **231.26** ft³
